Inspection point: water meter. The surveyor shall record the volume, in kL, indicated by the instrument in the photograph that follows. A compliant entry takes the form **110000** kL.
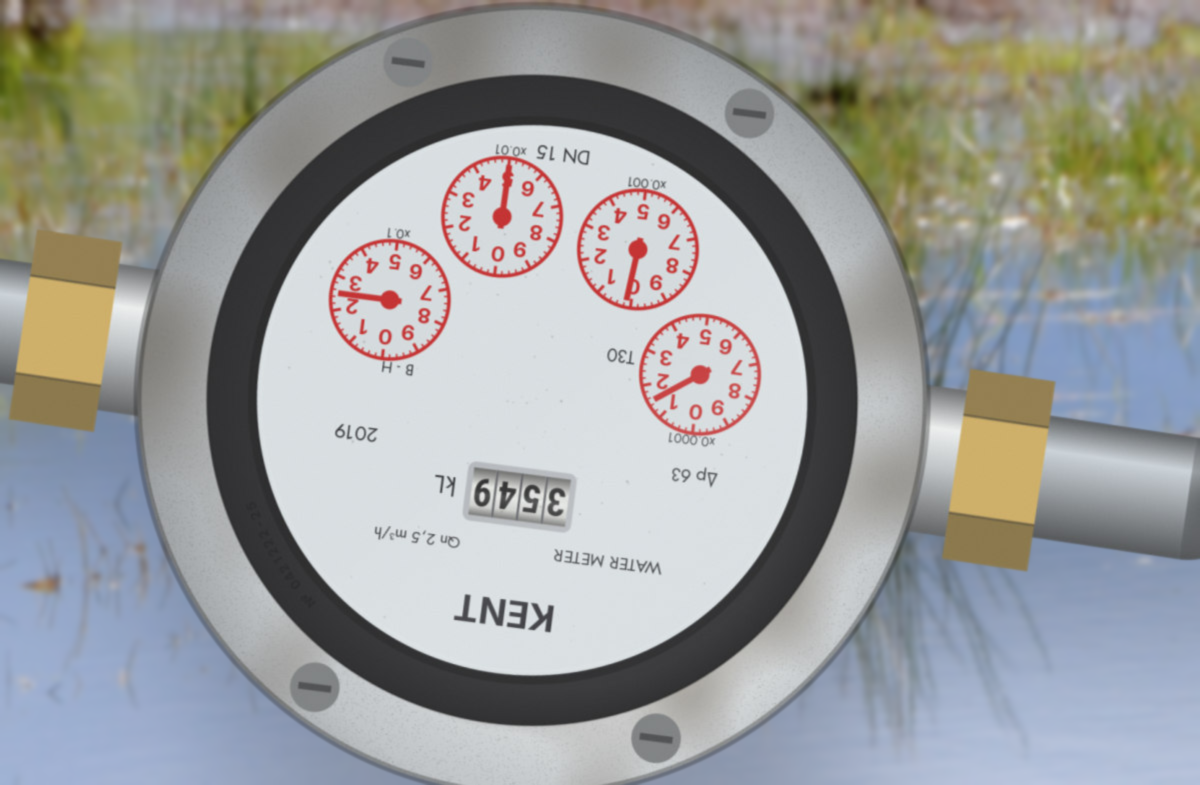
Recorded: **3549.2501** kL
